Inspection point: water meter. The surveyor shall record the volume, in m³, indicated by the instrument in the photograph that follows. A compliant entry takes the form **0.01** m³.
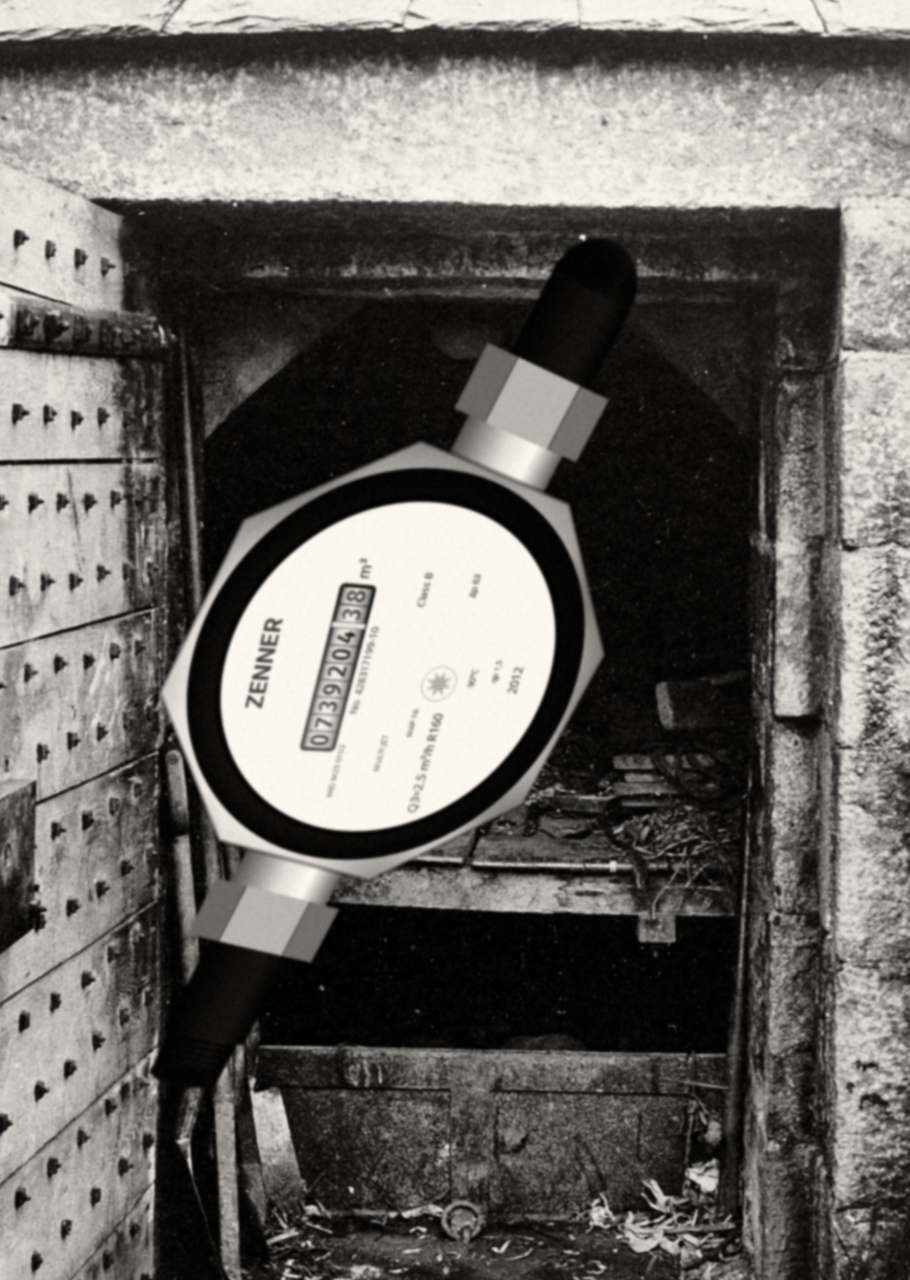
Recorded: **739204.38** m³
